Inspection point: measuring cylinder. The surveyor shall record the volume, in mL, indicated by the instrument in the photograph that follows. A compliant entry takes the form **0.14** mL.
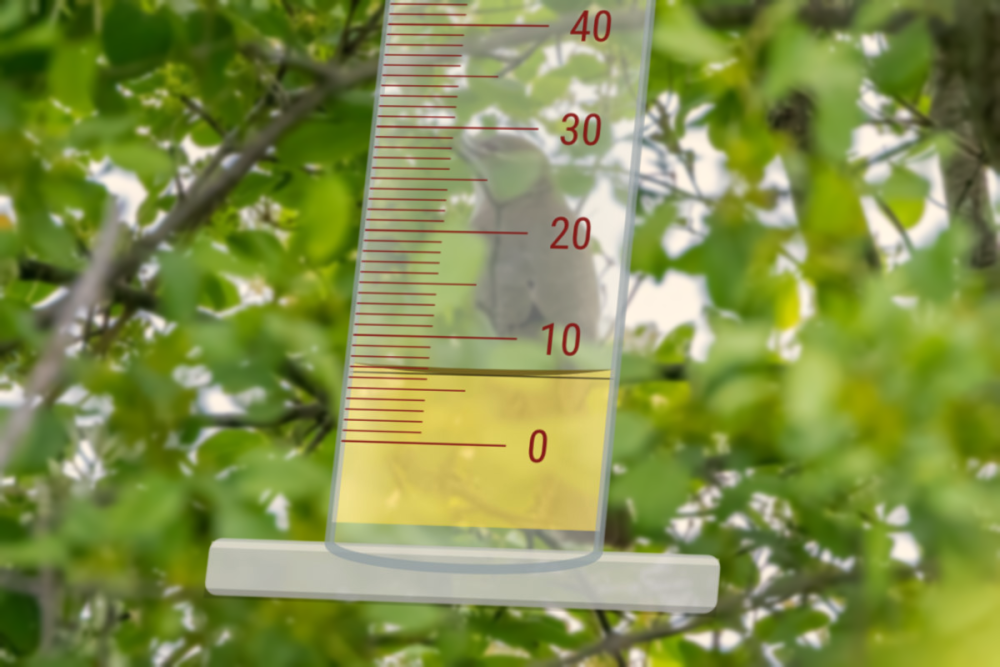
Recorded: **6.5** mL
